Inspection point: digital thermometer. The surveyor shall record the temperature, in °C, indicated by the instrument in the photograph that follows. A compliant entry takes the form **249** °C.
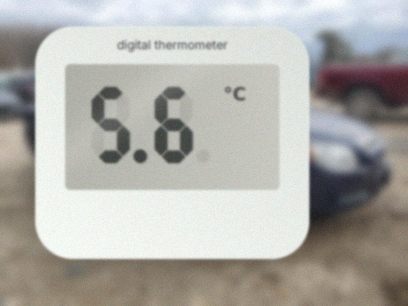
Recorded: **5.6** °C
